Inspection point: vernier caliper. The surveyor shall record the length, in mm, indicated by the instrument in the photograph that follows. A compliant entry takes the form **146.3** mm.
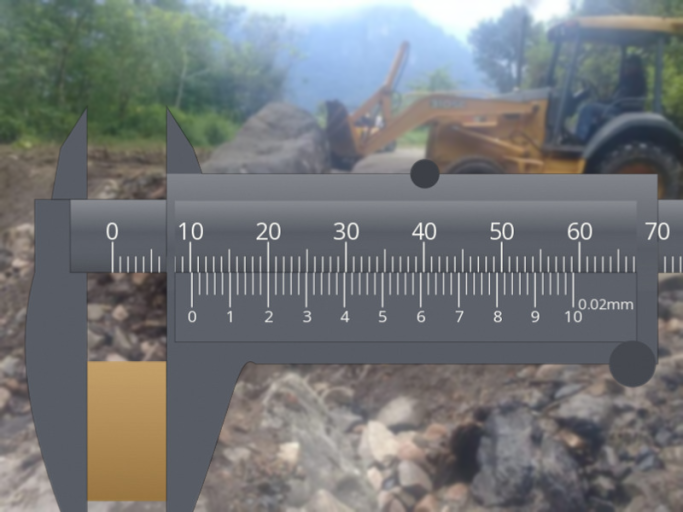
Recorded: **10.2** mm
